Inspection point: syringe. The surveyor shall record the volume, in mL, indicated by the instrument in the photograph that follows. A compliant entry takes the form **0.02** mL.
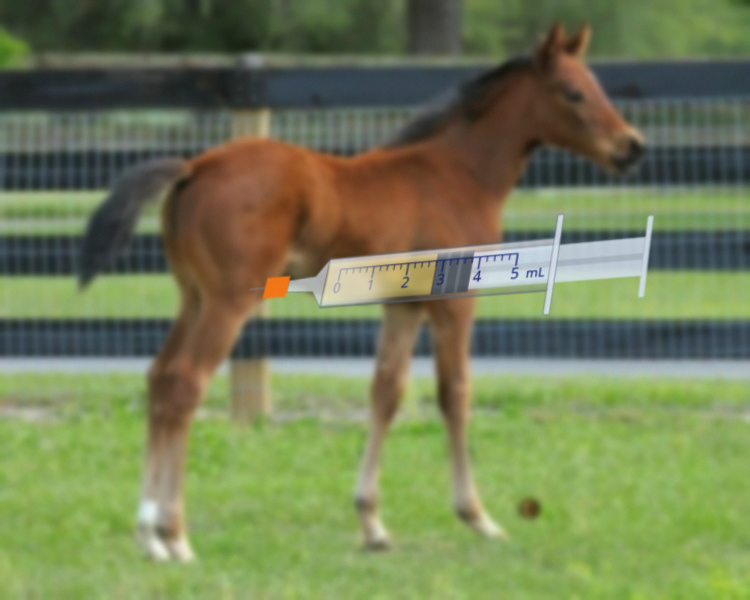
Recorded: **2.8** mL
